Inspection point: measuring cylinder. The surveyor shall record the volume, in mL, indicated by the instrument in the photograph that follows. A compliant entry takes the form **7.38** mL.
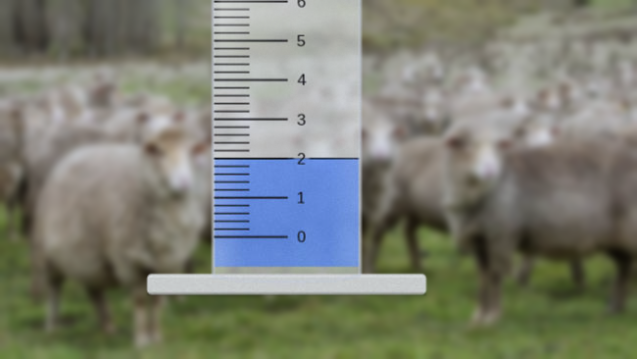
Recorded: **2** mL
